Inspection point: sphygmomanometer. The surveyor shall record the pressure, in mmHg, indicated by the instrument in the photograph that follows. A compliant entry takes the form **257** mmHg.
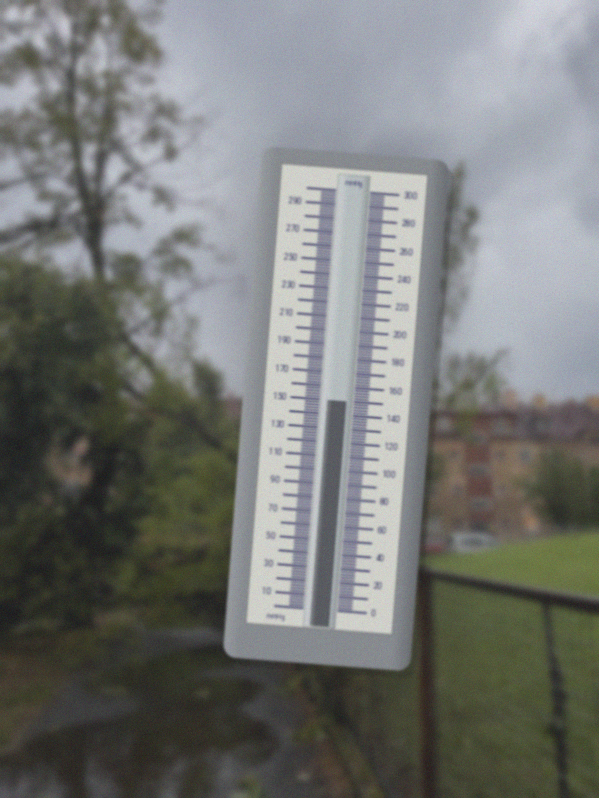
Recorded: **150** mmHg
